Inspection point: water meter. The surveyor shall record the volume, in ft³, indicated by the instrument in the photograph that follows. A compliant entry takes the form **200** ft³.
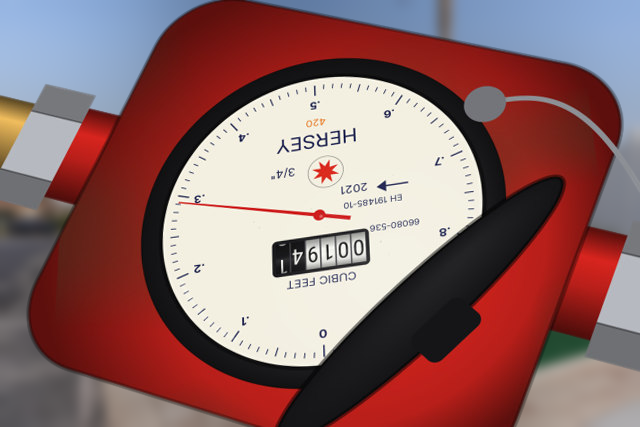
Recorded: **1941.29** ft³
